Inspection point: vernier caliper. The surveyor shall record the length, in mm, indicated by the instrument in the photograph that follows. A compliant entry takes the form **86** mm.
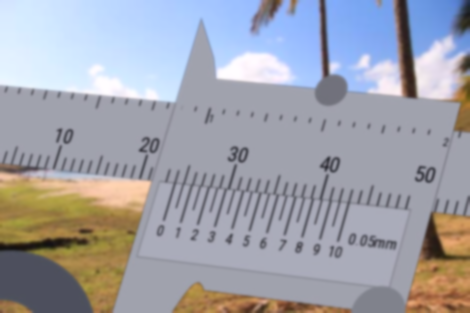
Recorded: **24.0** mm
